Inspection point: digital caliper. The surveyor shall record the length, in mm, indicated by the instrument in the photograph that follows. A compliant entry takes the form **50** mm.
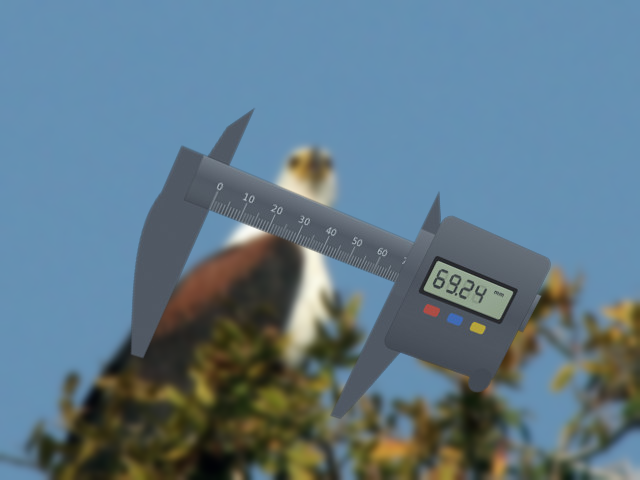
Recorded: **69.24** mm
